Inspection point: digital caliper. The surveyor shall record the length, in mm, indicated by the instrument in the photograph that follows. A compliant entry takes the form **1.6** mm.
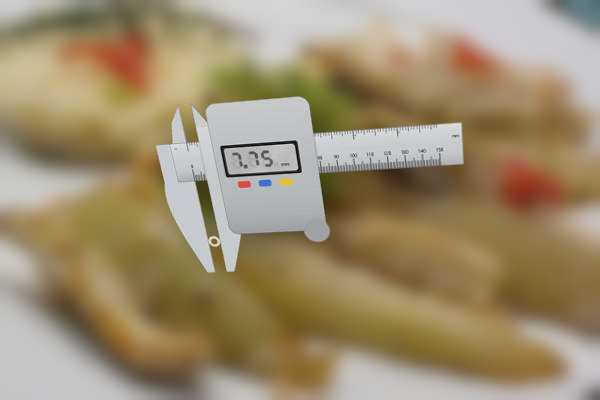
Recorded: **7.75** mm
